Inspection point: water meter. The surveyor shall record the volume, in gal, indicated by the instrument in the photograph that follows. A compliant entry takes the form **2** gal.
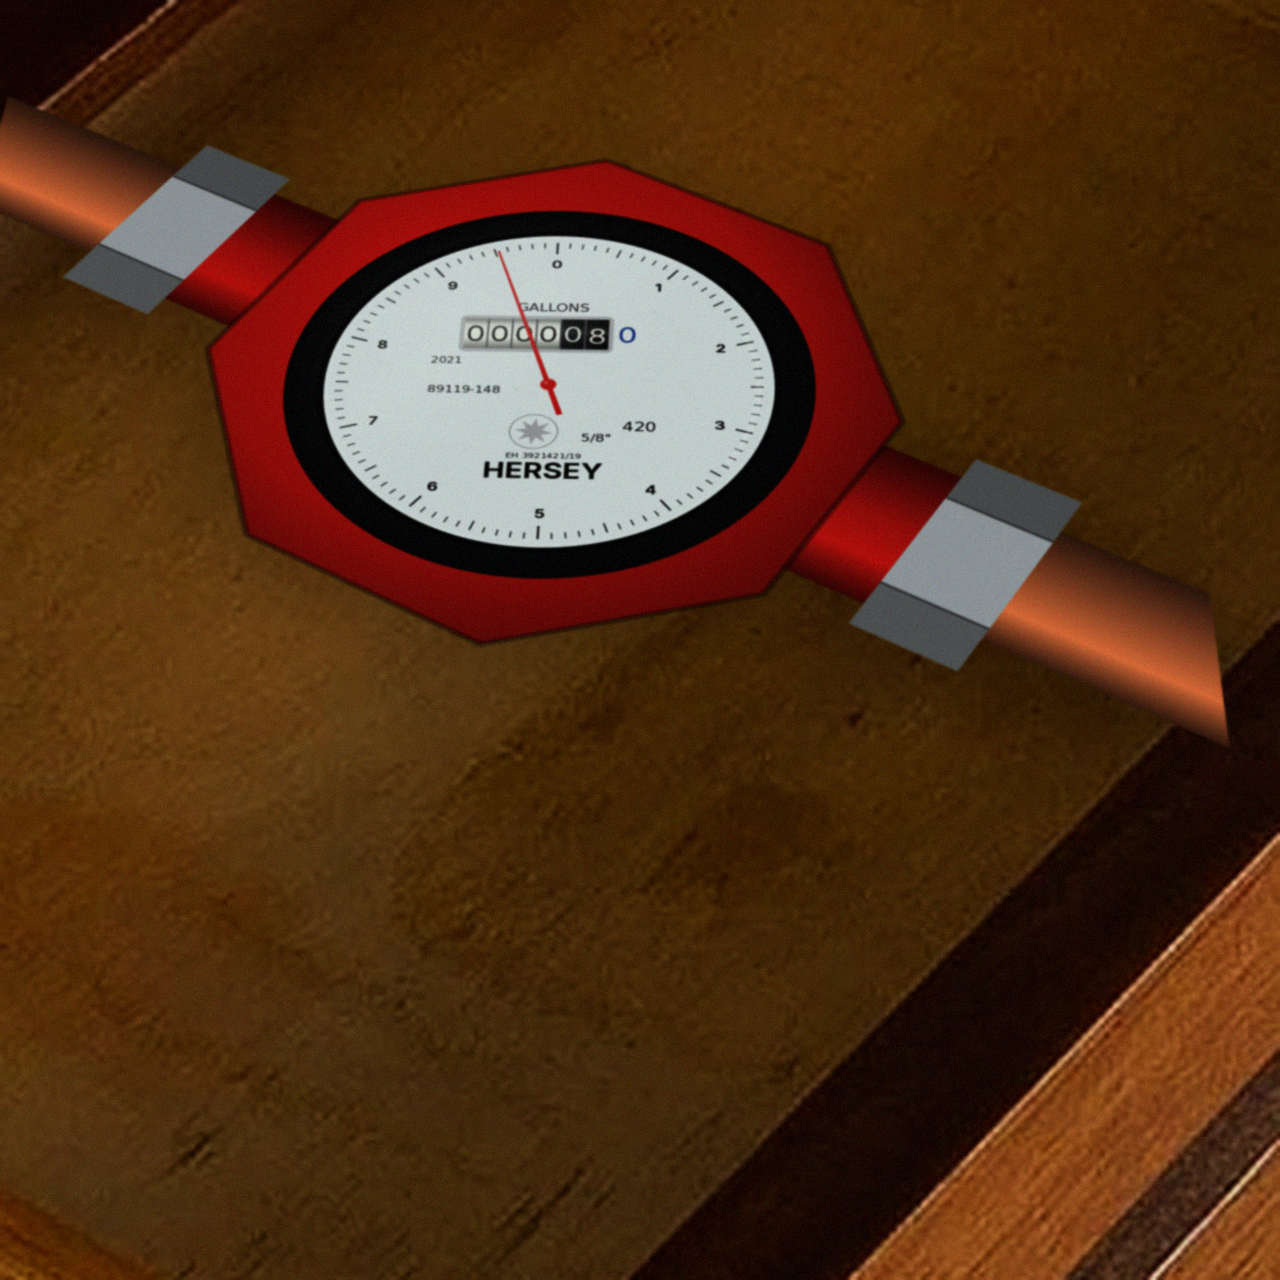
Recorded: **79.5** gal
